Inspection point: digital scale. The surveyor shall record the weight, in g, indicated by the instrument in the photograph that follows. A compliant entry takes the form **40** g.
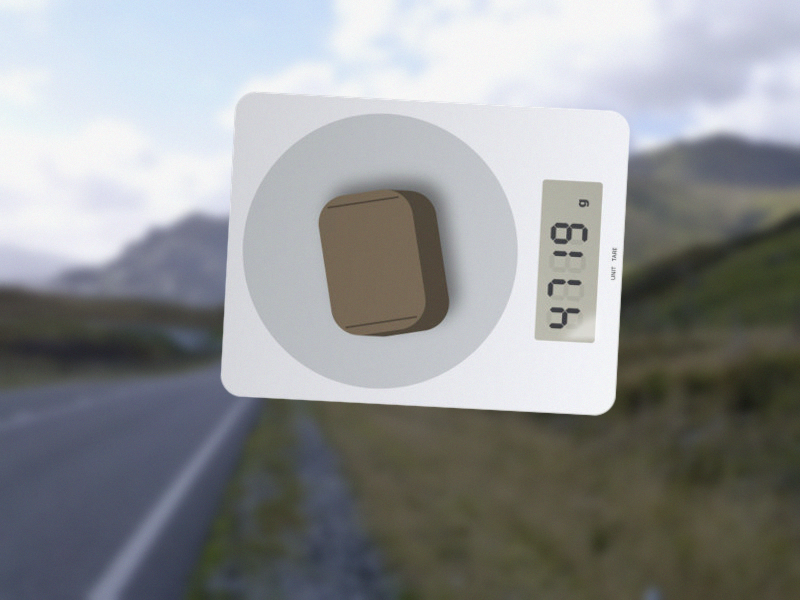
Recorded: **4719** g
